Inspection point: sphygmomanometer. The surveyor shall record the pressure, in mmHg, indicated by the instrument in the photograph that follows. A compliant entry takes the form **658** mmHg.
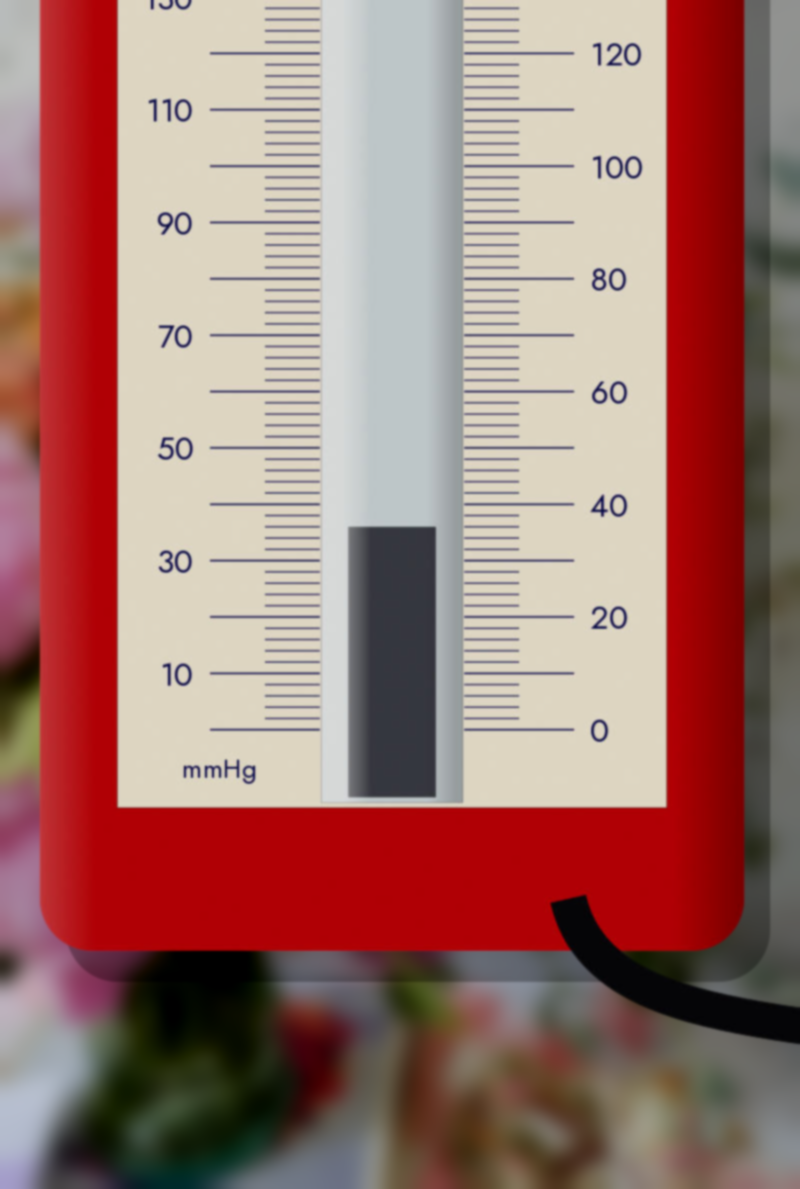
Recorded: **36** mmHg
